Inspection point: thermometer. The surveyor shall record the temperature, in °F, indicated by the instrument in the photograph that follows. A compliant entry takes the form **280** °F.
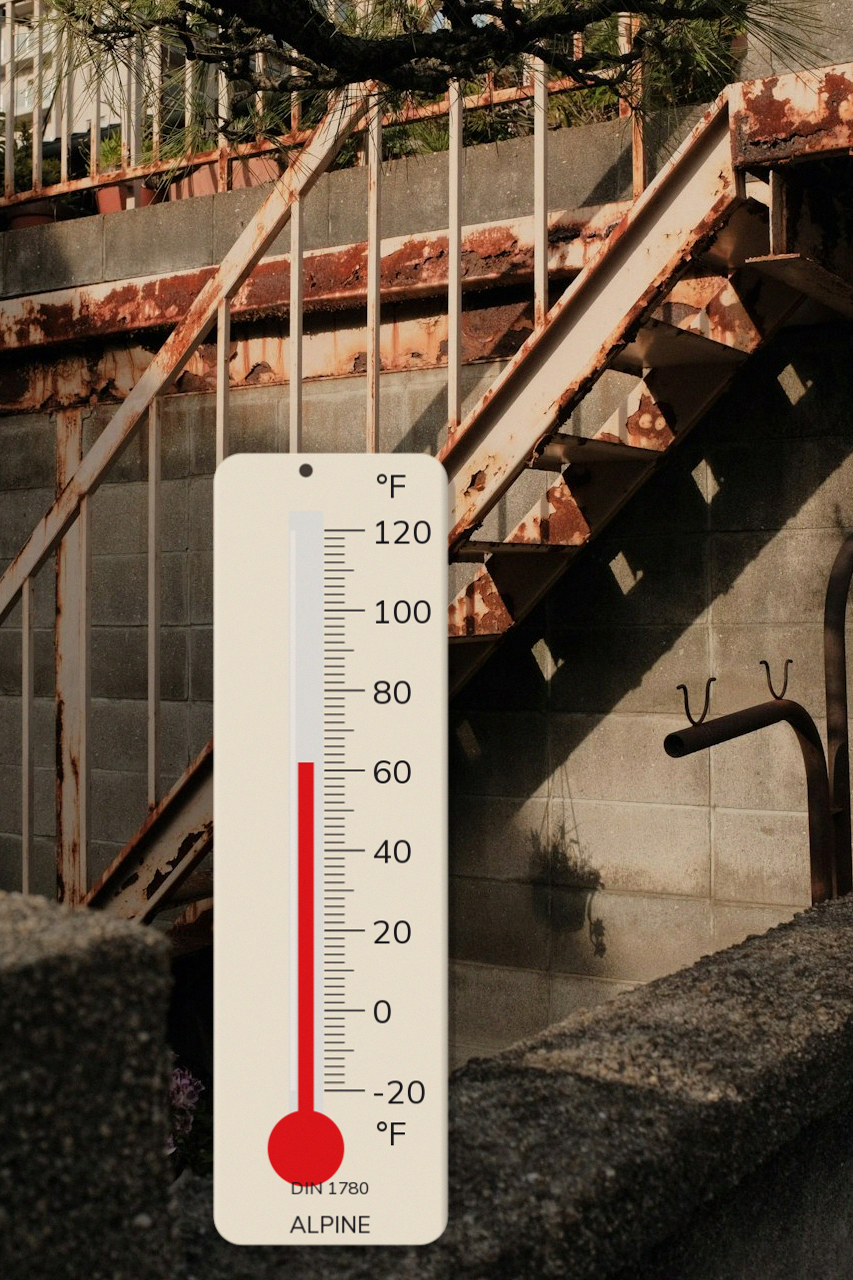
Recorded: **62** °F
